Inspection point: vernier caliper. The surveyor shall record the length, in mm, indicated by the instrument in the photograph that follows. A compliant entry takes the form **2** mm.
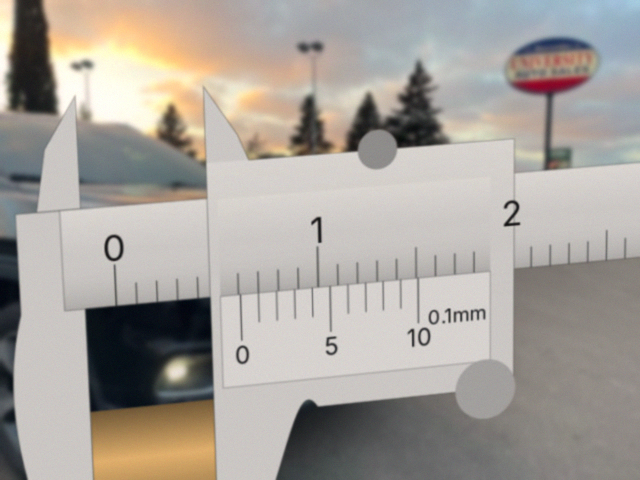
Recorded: **6.1** mm
